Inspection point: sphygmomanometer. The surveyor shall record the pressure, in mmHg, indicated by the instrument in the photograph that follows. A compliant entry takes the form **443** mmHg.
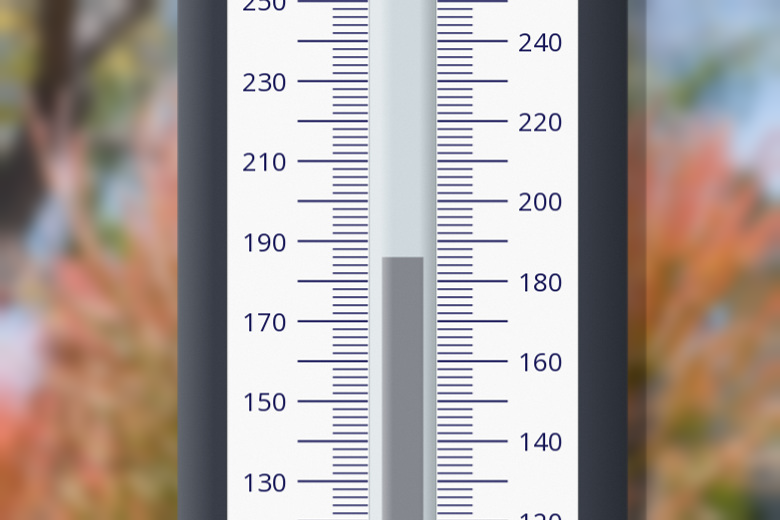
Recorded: **186** mmHg
